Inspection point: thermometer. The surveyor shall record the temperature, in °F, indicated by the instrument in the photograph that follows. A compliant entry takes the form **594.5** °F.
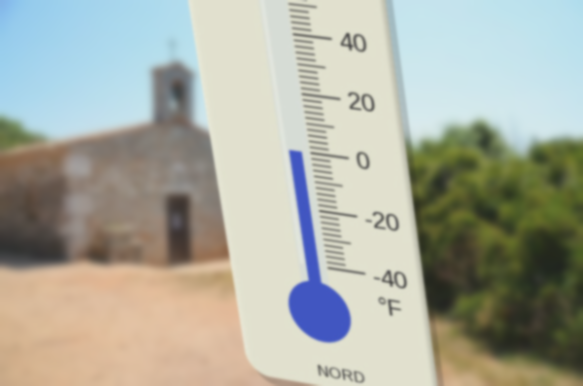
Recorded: **0** °F
